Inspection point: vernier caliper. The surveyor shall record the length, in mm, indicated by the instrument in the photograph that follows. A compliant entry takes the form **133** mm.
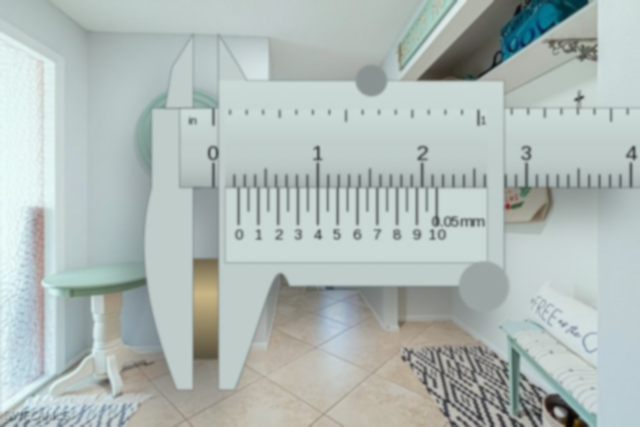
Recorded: **2.4** mm
